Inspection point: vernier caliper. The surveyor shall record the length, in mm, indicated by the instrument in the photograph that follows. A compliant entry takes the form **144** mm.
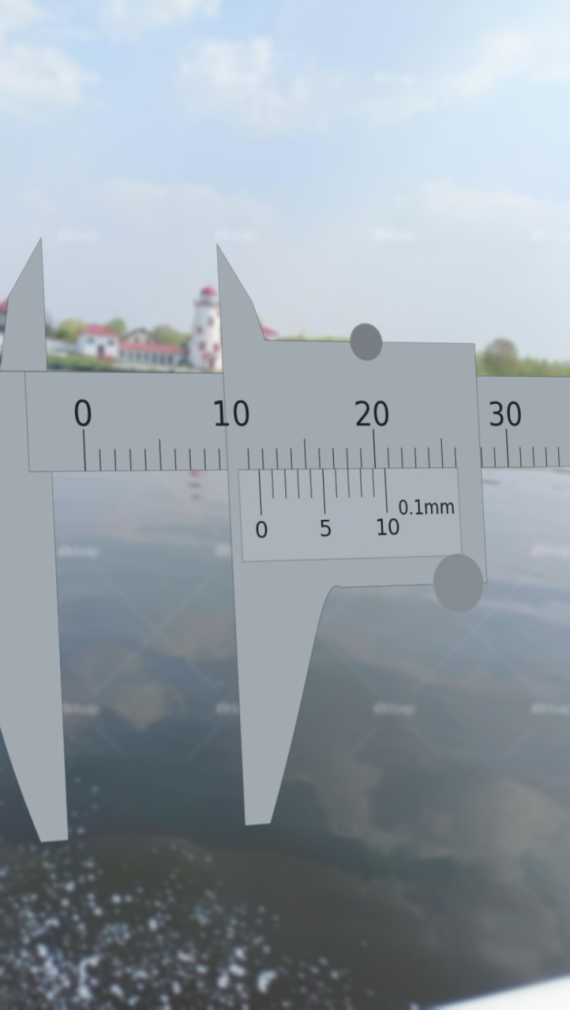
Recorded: **11.7** mm
